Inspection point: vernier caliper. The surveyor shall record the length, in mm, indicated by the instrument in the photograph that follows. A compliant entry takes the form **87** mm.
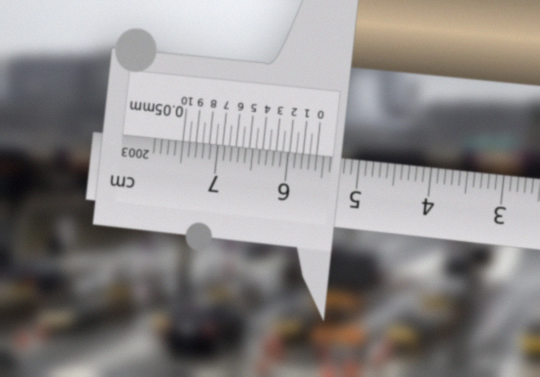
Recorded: **56.0** mm
